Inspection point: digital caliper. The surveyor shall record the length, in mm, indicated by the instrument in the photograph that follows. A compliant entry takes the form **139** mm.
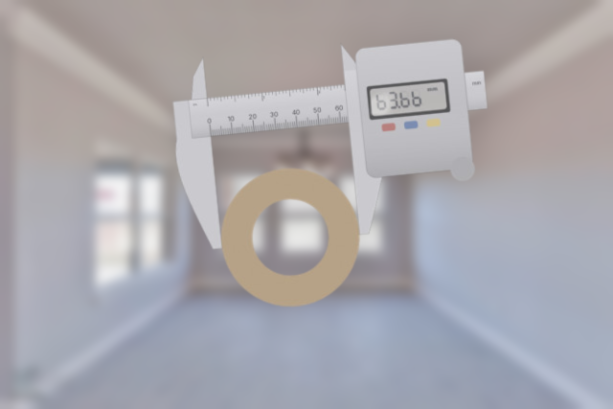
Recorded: **63.66** mm
